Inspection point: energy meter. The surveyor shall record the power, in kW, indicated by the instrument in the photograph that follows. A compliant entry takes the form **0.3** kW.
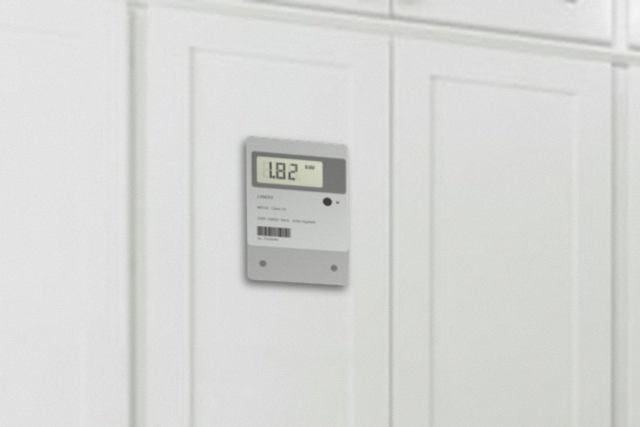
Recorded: **1.82** kW
